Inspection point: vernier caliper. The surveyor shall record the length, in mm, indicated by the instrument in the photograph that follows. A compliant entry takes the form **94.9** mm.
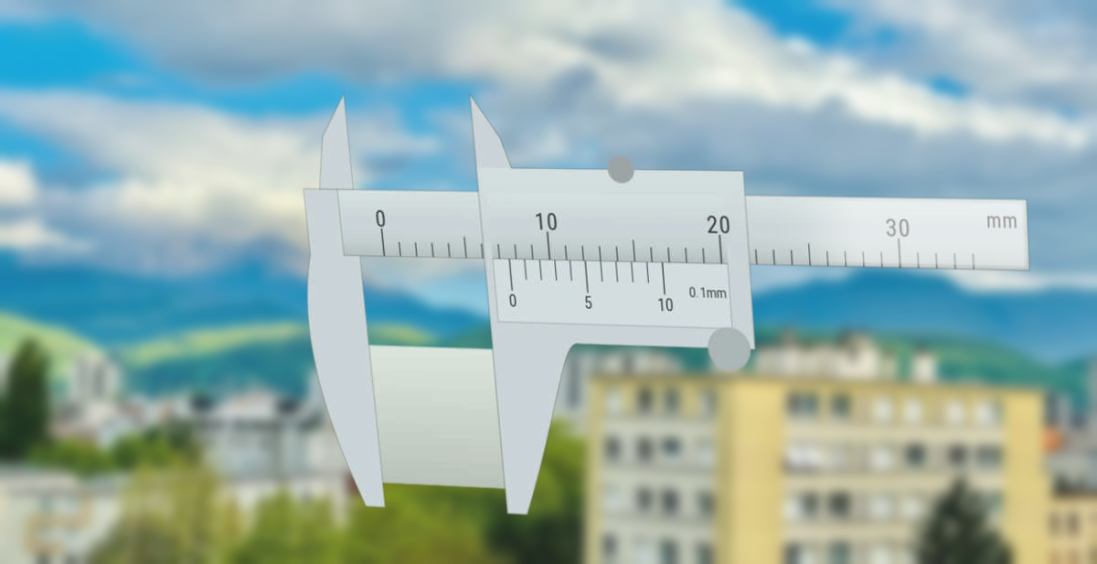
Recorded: **7.6** mm
